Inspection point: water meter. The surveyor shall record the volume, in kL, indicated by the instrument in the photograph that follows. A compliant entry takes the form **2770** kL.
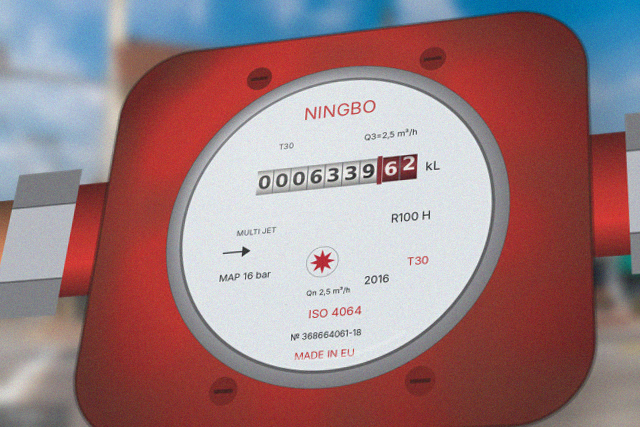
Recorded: **6339.62** kL
